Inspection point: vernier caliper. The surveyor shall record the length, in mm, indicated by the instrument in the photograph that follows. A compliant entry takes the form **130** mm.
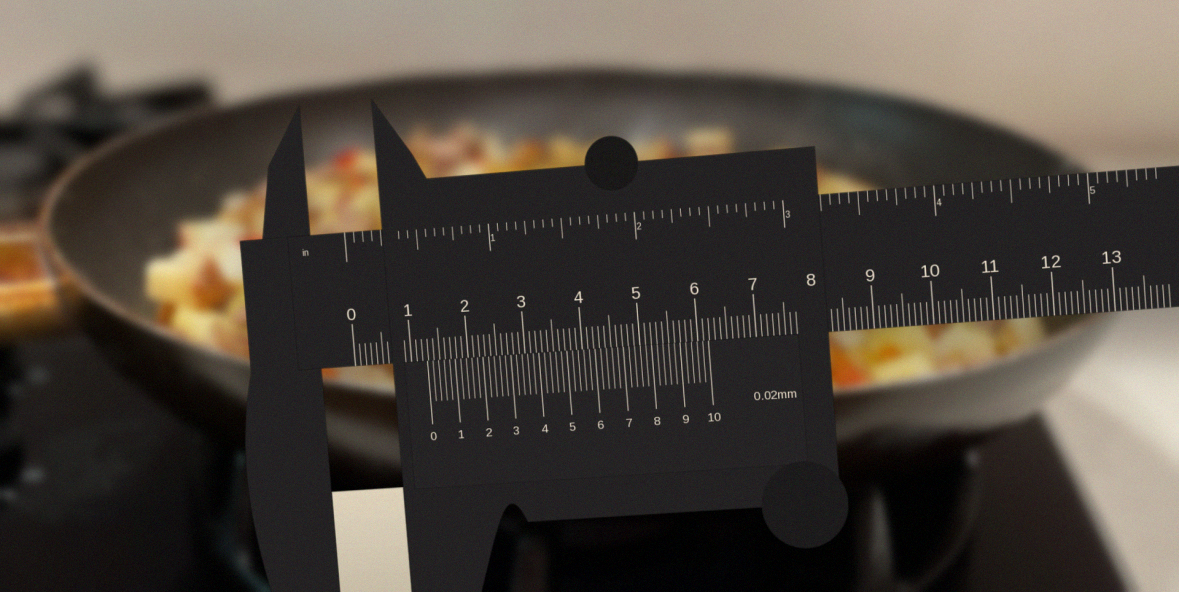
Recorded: **12.8** mm
